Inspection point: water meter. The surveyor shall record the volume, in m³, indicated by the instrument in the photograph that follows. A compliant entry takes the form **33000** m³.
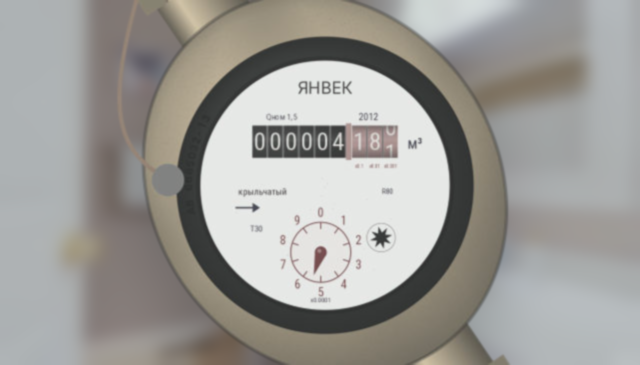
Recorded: **4.1805** m³
